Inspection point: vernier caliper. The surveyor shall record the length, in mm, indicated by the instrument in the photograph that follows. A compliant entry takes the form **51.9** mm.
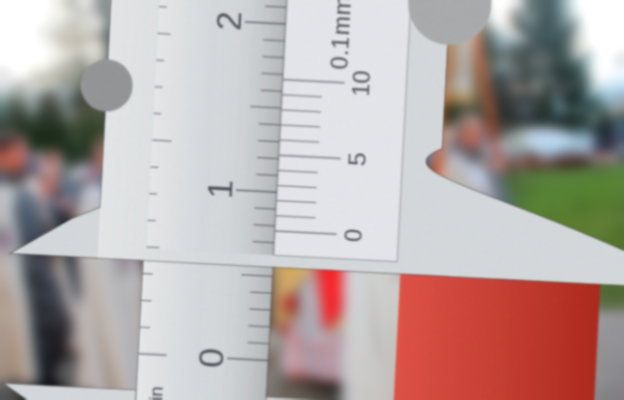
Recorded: **7.7** mm
